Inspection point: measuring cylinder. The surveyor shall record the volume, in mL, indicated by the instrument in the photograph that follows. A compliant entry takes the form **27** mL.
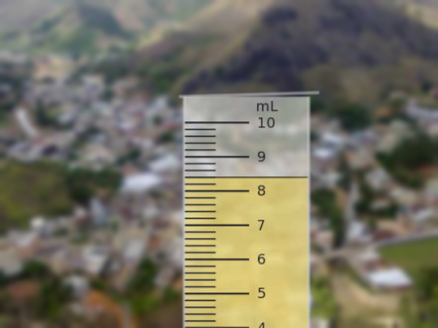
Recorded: **8.4** mL
